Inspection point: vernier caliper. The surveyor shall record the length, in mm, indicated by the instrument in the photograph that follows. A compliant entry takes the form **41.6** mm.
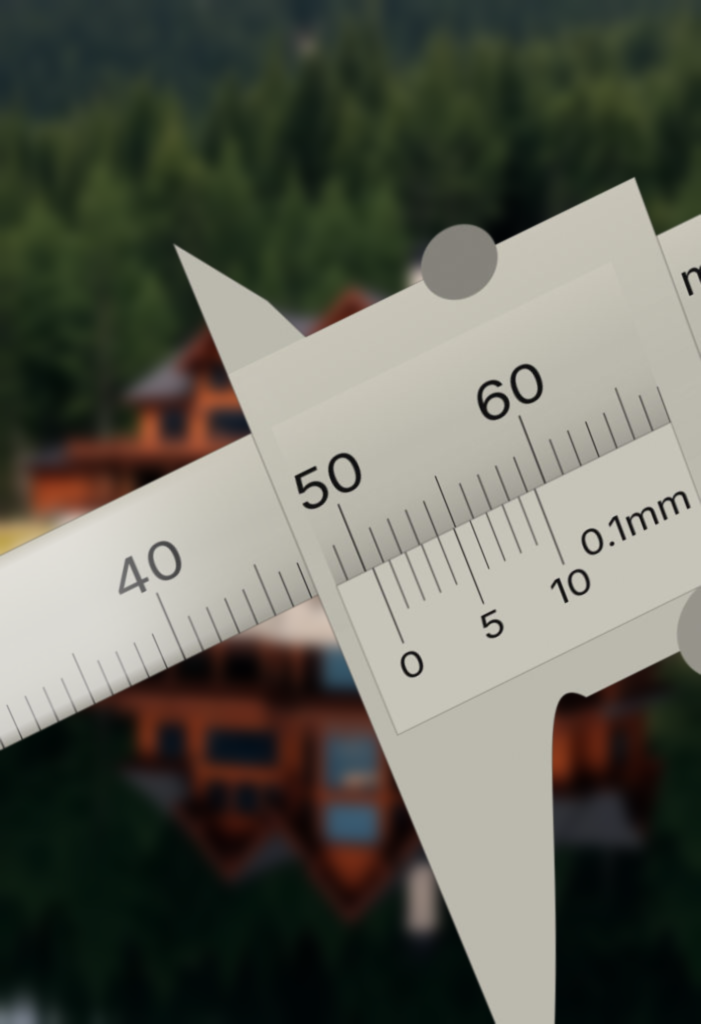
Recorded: **50.4** mm
